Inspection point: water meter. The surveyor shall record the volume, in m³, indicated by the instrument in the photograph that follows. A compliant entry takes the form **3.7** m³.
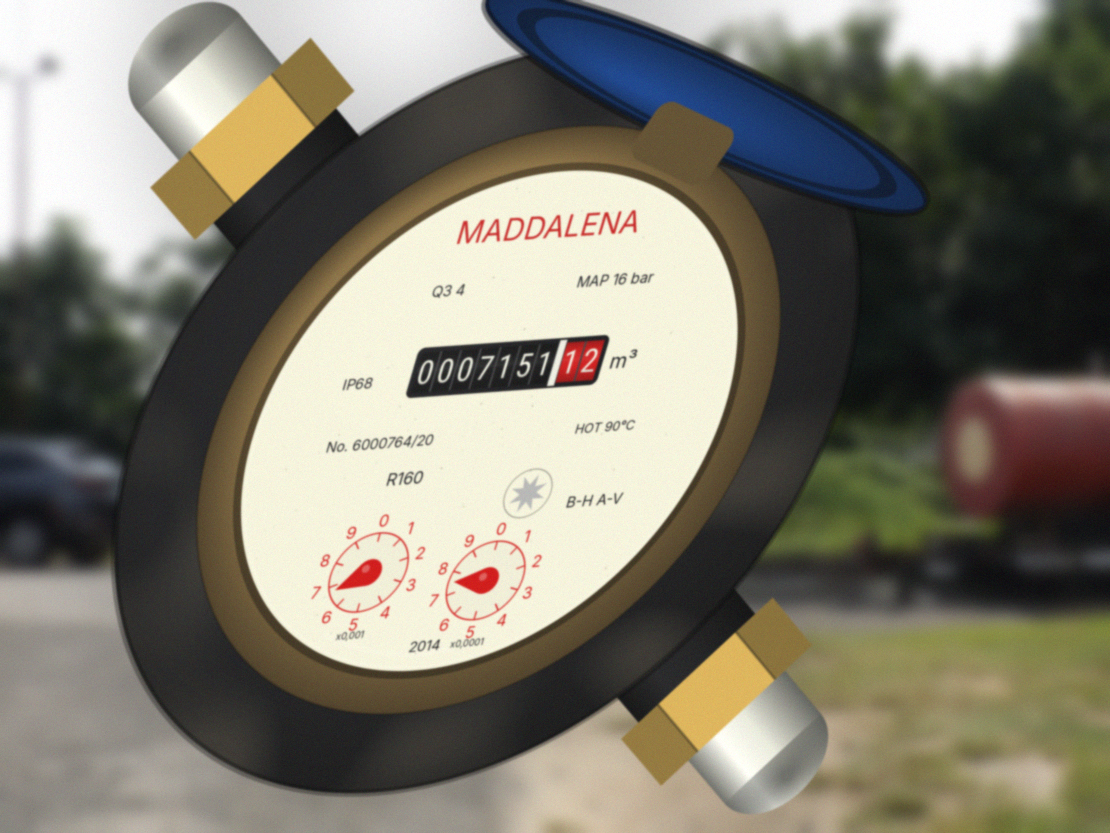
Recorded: **7151.1267** m³
